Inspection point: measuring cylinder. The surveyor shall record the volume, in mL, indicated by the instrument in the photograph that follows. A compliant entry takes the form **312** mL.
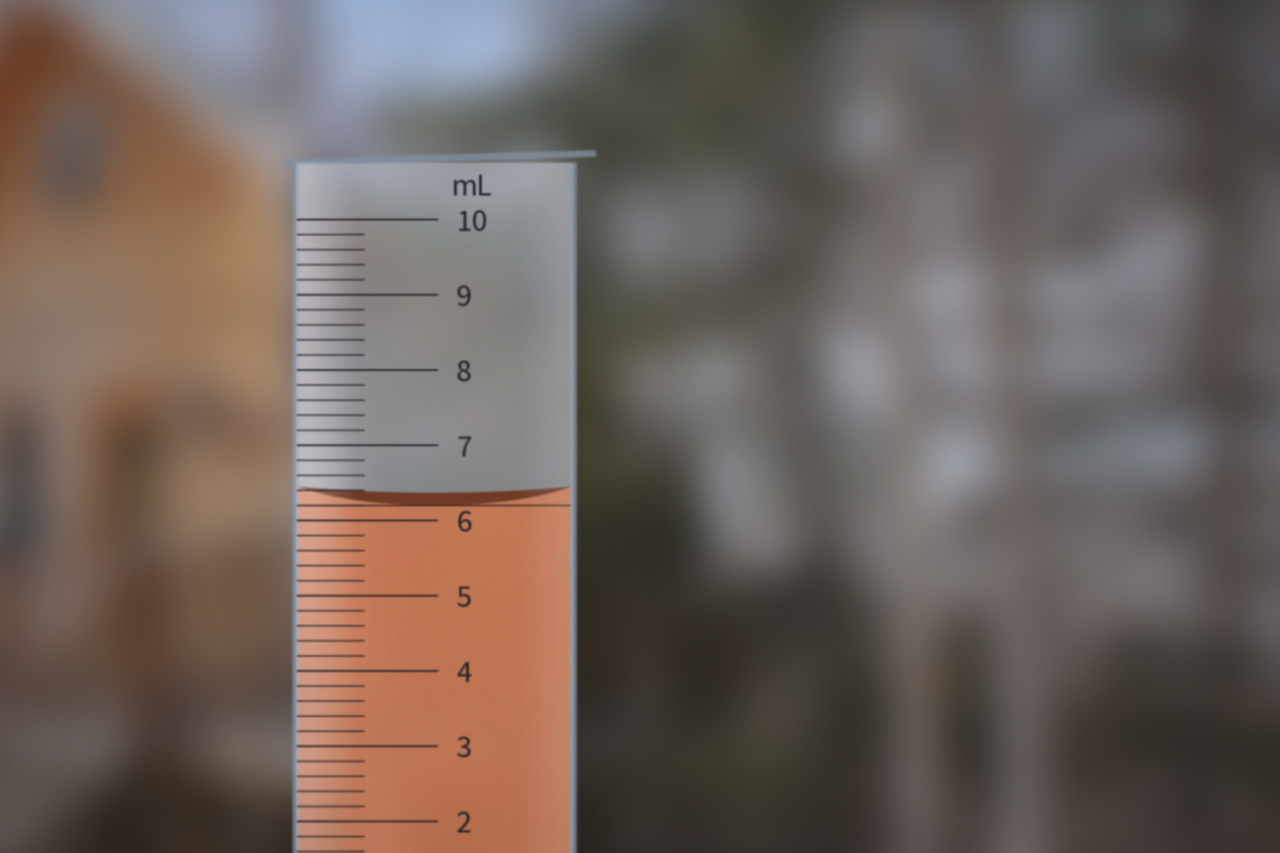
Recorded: **6.2** mL
